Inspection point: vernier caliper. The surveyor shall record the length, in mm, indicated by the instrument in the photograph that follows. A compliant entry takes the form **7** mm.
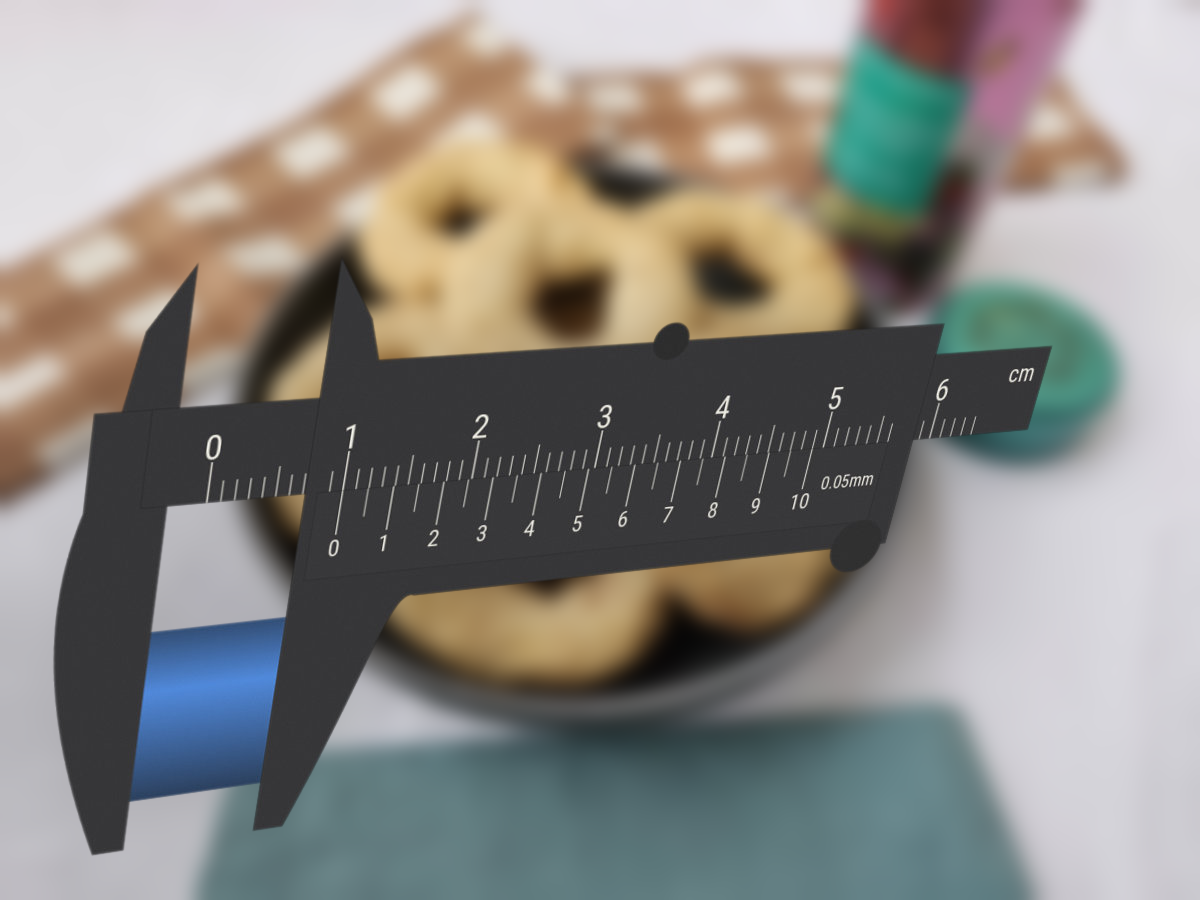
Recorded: **10.0** mm
